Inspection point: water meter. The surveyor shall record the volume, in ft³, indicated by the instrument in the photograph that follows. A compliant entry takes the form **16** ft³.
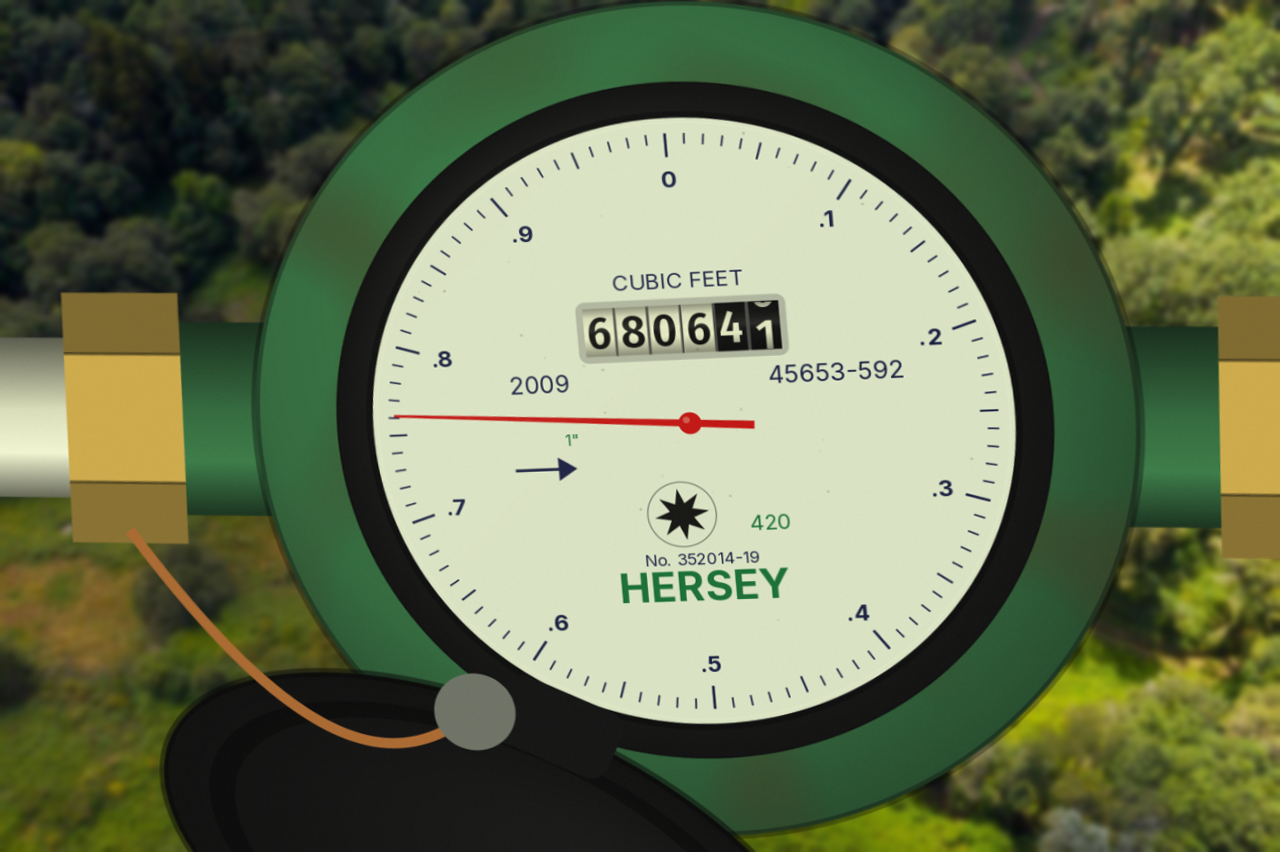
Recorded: **680640.76** ft³
